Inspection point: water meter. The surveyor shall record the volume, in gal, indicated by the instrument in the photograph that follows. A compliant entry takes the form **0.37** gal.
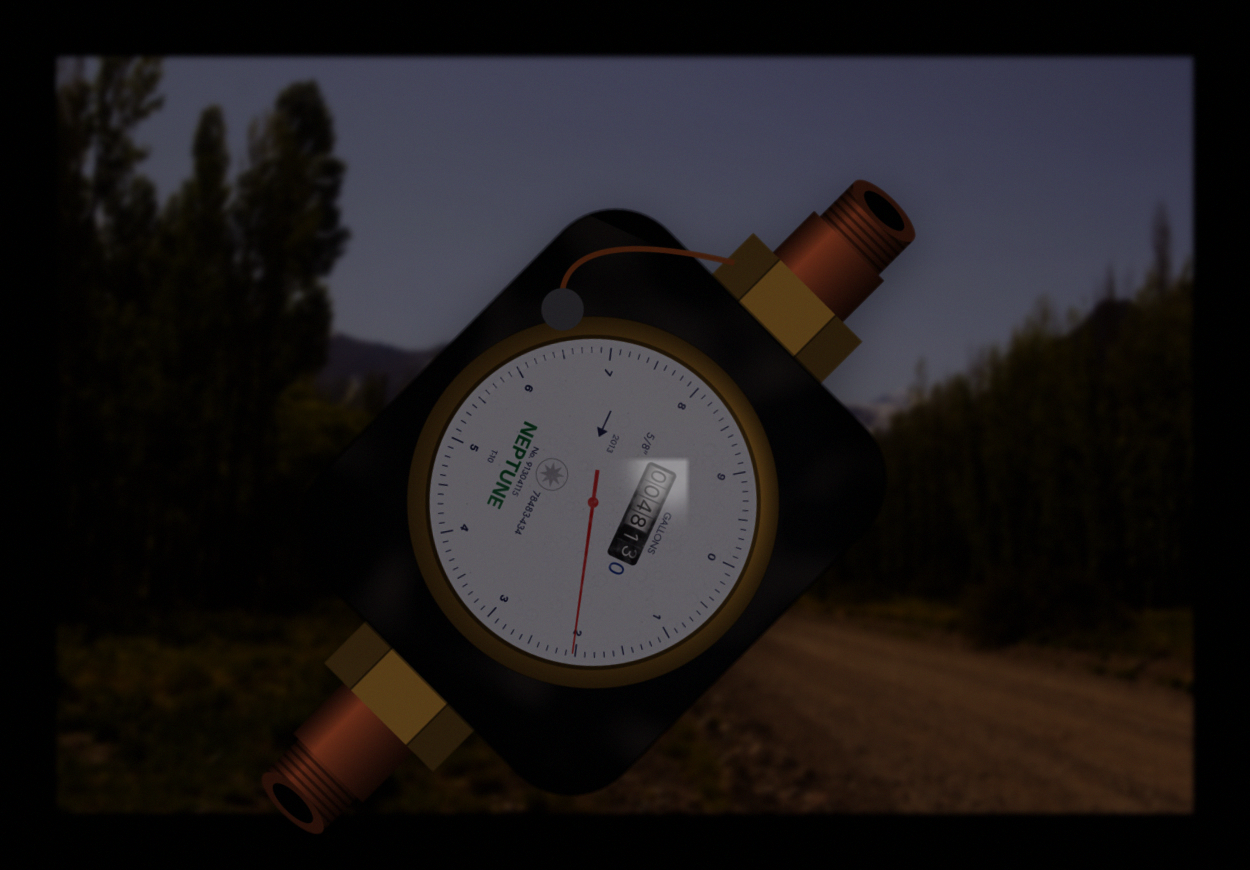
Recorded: **48132.0** gal
